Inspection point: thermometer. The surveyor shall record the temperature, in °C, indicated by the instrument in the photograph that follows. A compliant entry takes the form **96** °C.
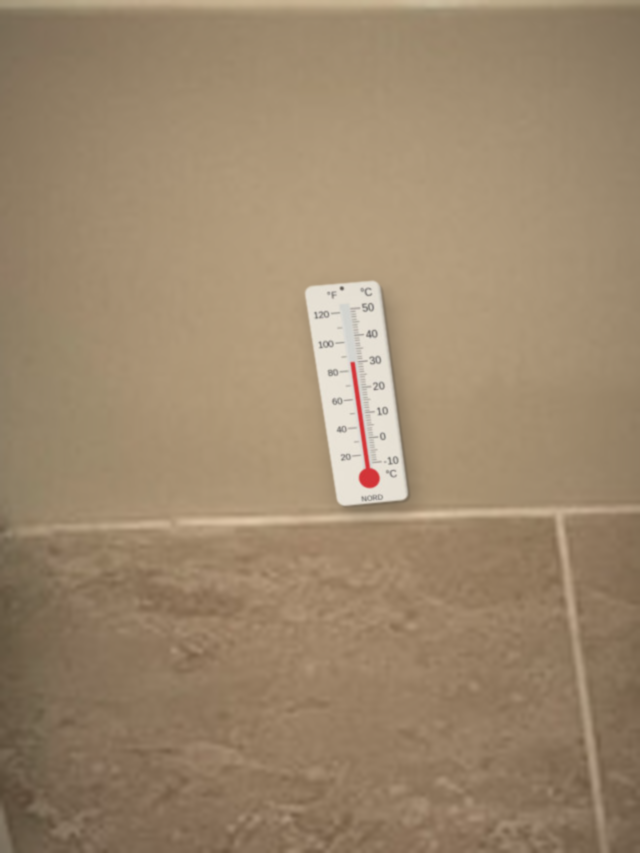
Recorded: **30** °C
